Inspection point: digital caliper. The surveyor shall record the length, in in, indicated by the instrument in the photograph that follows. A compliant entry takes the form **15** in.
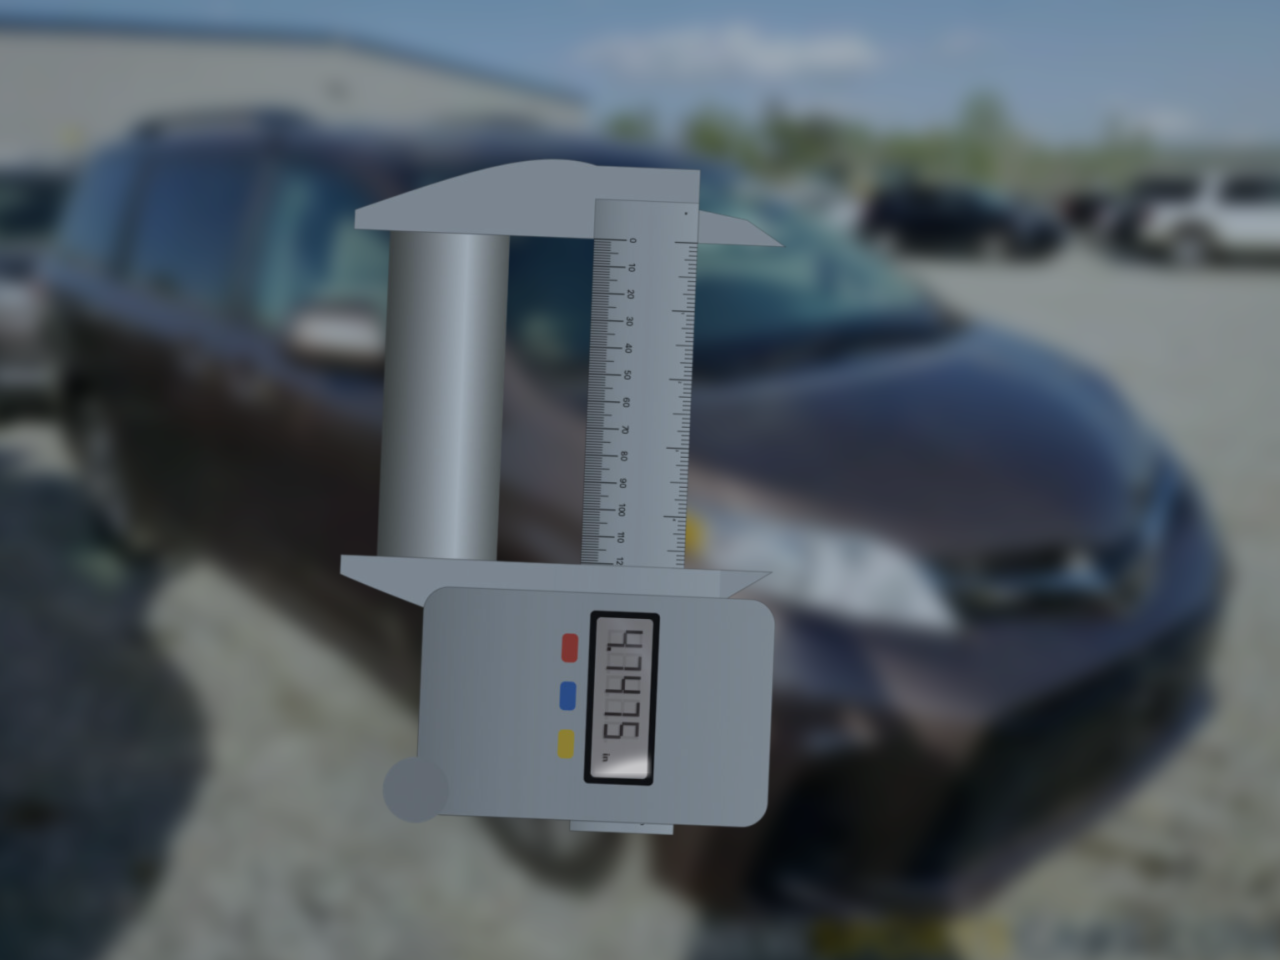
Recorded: **4.7475** in
